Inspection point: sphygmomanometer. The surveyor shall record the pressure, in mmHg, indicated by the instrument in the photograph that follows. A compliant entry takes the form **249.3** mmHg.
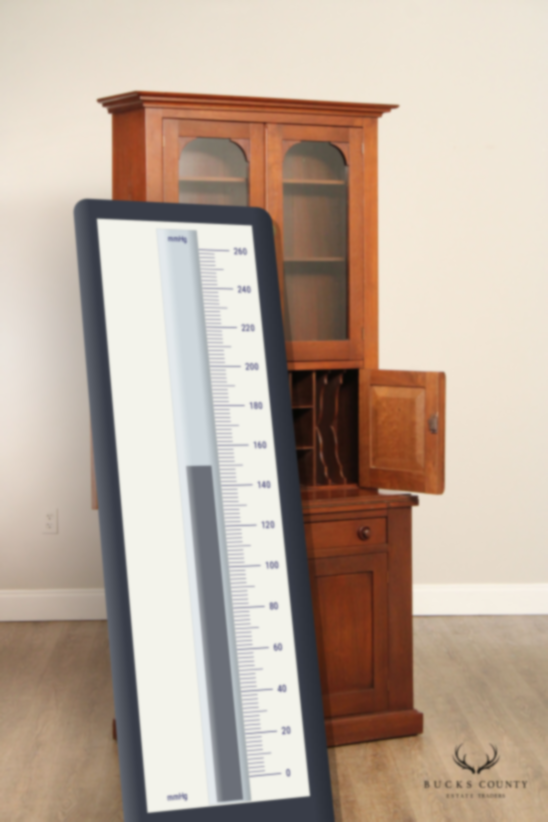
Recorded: **150** mmHg
